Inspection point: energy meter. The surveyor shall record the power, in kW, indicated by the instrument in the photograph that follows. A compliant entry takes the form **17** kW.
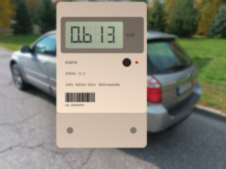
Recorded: **0.613** kW
